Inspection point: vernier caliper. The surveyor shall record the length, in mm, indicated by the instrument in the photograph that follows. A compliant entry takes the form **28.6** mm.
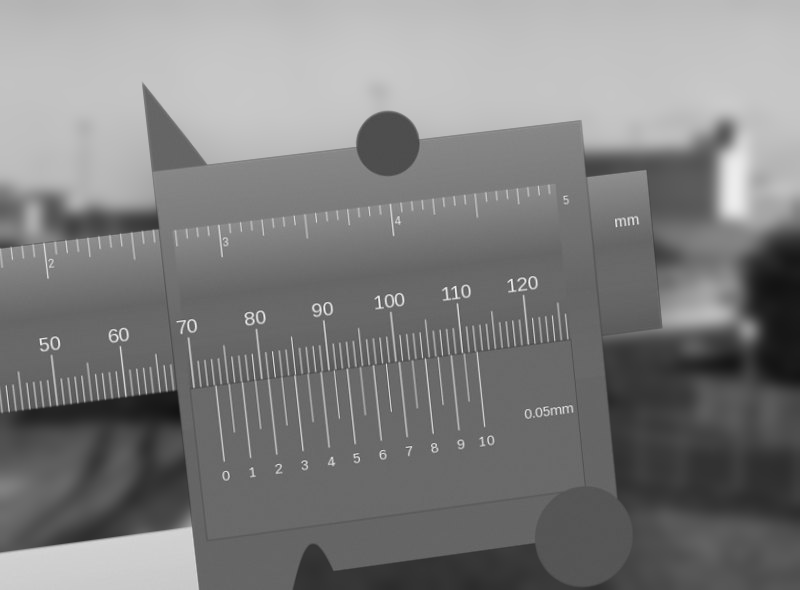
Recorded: **73.2** mm
